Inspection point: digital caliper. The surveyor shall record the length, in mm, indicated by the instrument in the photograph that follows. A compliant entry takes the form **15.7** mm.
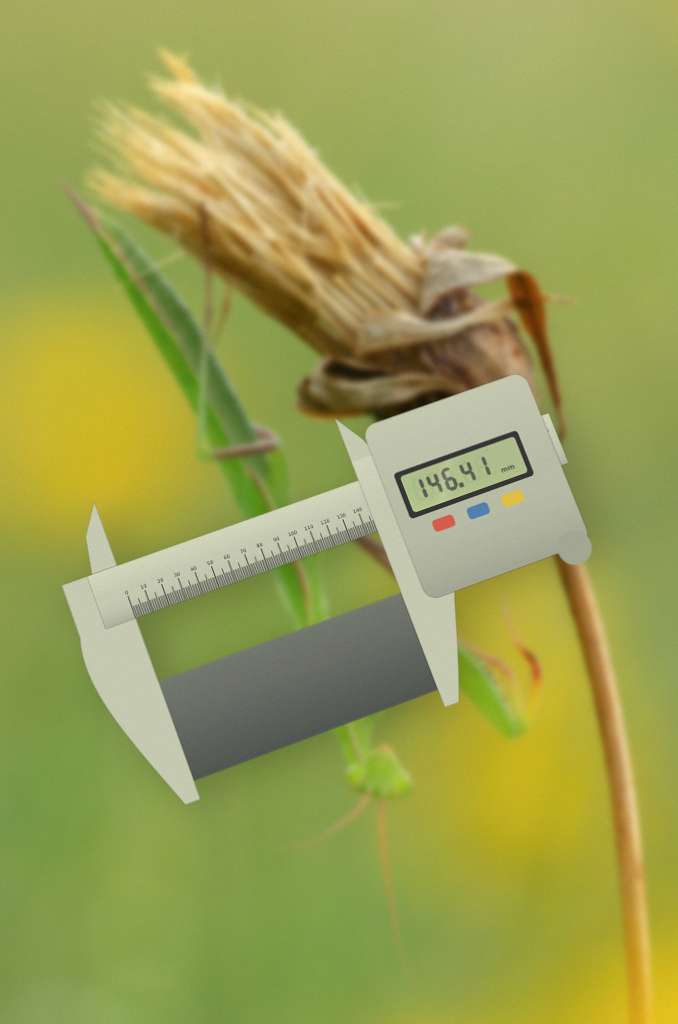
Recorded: **146.41** mm
